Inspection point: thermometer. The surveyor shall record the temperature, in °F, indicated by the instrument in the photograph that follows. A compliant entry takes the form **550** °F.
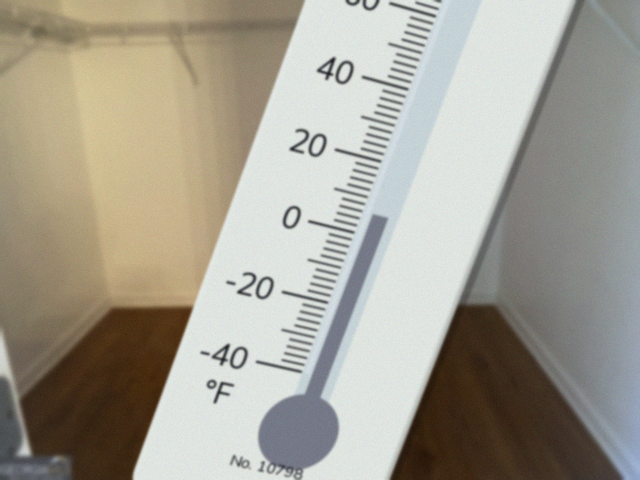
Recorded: **6** °F
